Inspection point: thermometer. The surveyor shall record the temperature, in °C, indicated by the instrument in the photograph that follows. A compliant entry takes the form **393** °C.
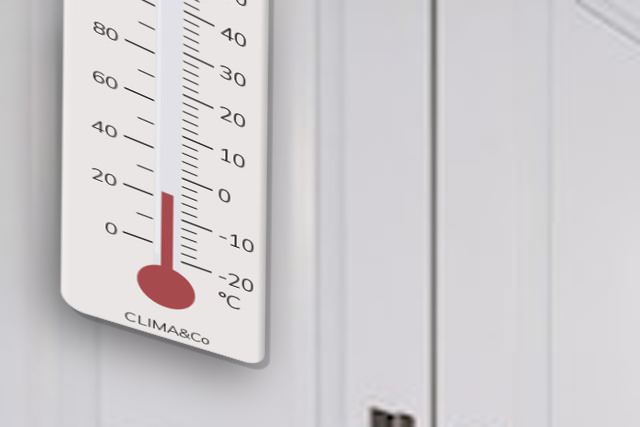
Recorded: **-5** °C
